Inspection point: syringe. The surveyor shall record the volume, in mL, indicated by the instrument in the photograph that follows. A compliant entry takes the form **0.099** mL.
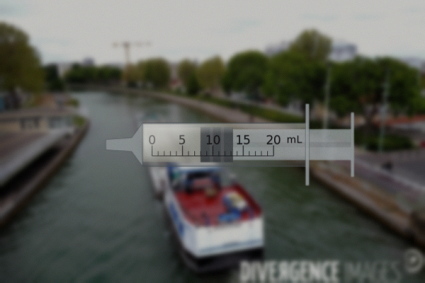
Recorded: **8** mL
